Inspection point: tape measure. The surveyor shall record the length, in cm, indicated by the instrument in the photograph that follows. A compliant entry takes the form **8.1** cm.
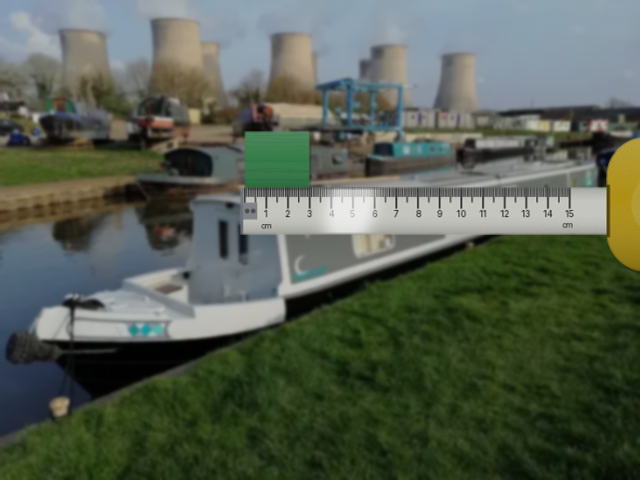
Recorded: **3** cm
